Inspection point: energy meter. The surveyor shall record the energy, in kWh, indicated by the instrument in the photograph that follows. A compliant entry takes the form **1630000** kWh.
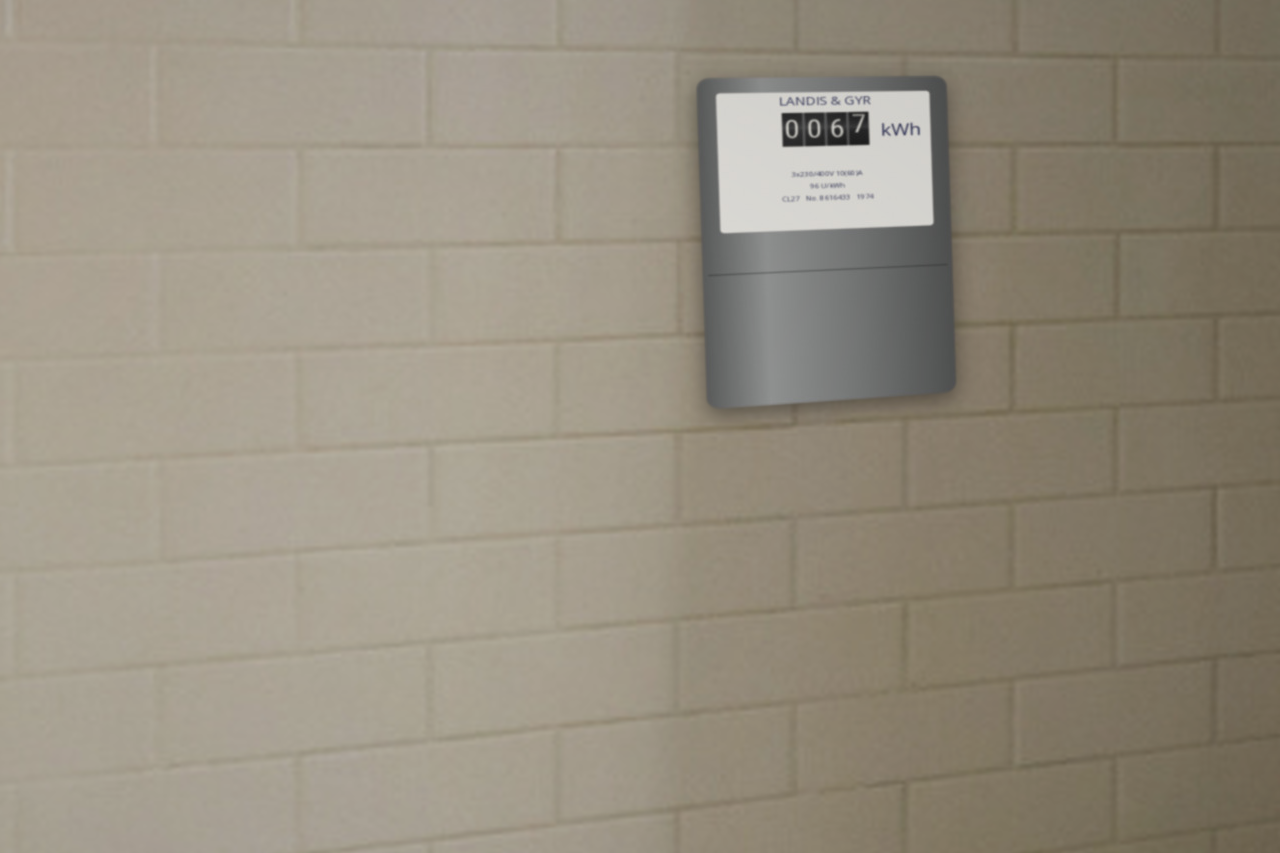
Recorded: **67** kWh
